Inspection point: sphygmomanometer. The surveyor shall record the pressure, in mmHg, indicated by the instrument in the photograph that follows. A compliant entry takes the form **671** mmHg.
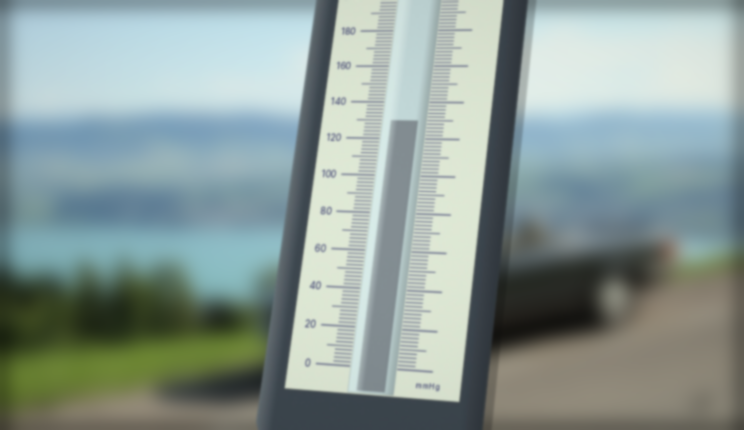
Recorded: **130** mmHg
